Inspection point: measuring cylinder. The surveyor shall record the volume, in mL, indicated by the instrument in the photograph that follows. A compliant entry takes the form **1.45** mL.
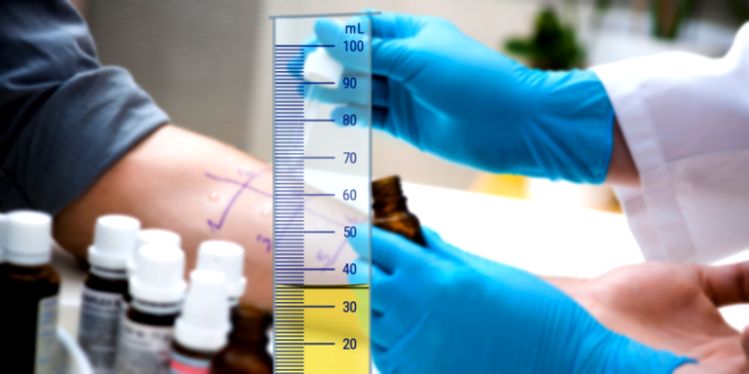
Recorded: **35** mL
